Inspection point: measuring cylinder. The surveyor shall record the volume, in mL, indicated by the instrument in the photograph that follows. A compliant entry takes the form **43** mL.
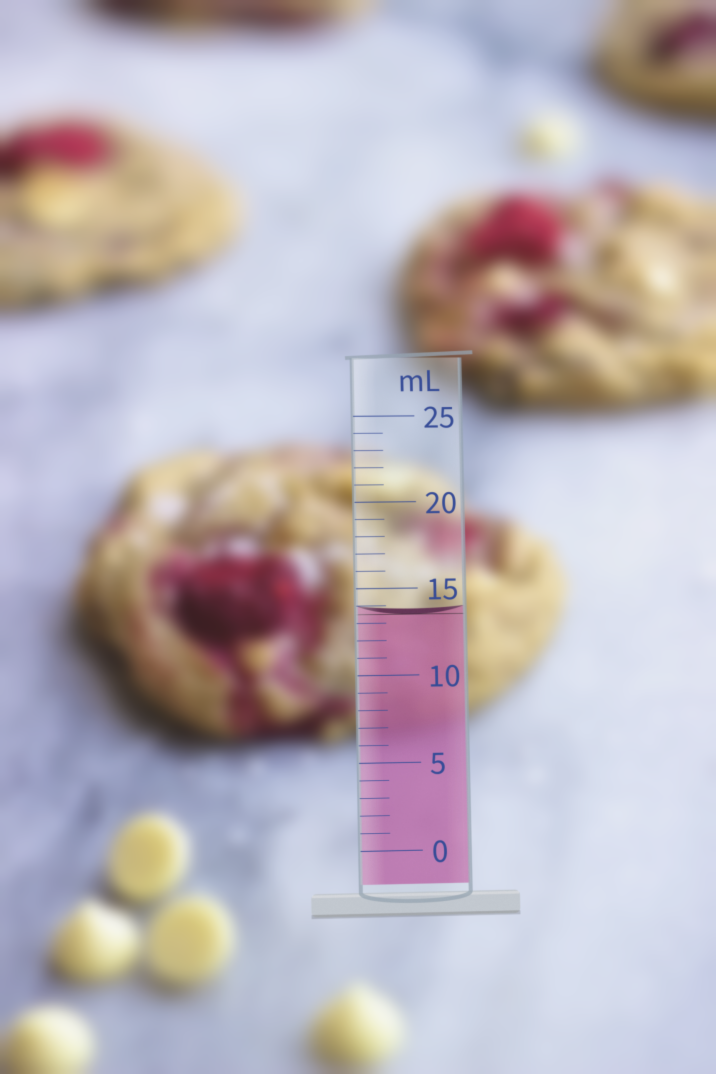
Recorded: **13.5** mL
